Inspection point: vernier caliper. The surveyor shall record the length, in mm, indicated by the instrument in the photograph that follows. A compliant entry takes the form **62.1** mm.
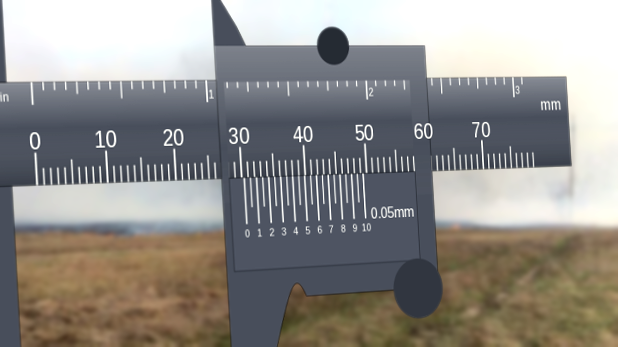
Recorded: **30.4** mm
